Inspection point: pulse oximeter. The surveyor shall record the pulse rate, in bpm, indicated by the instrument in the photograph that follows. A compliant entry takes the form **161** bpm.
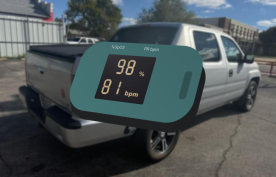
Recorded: **81** bpm
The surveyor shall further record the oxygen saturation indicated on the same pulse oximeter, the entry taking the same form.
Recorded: **98** %
